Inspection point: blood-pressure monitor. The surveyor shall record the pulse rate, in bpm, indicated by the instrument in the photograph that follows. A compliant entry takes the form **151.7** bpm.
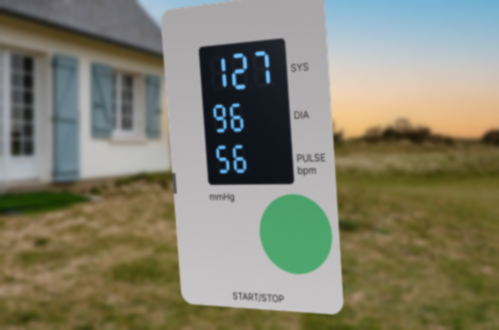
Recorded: **56** bpm
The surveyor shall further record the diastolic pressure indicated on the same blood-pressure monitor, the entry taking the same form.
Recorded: **96** mmHg
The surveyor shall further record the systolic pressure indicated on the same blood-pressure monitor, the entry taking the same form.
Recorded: **127** mmHg
